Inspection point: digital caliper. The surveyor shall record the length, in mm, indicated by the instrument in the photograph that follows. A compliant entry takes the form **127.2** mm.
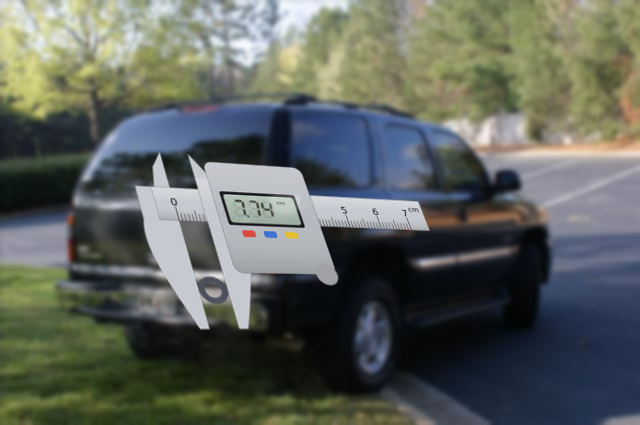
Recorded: **7.74** mm
